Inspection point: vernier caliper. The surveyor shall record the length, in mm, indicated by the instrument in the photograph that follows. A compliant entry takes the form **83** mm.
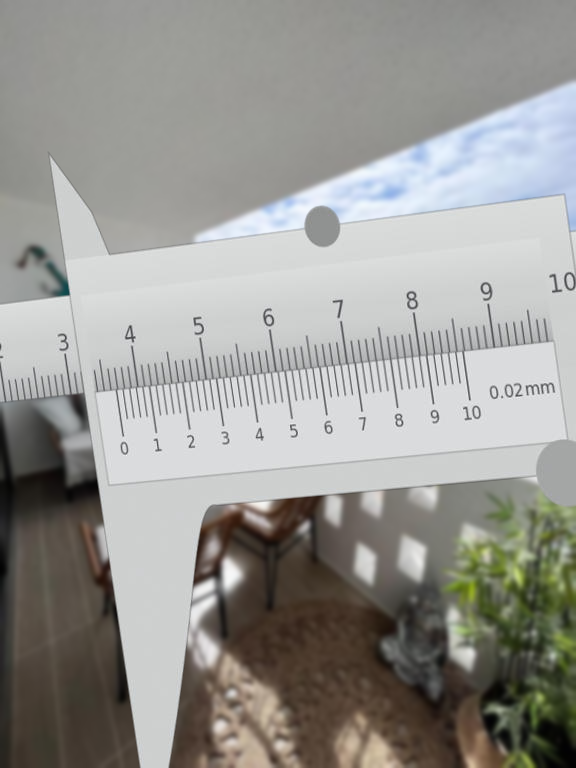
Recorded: **36.8** mm
